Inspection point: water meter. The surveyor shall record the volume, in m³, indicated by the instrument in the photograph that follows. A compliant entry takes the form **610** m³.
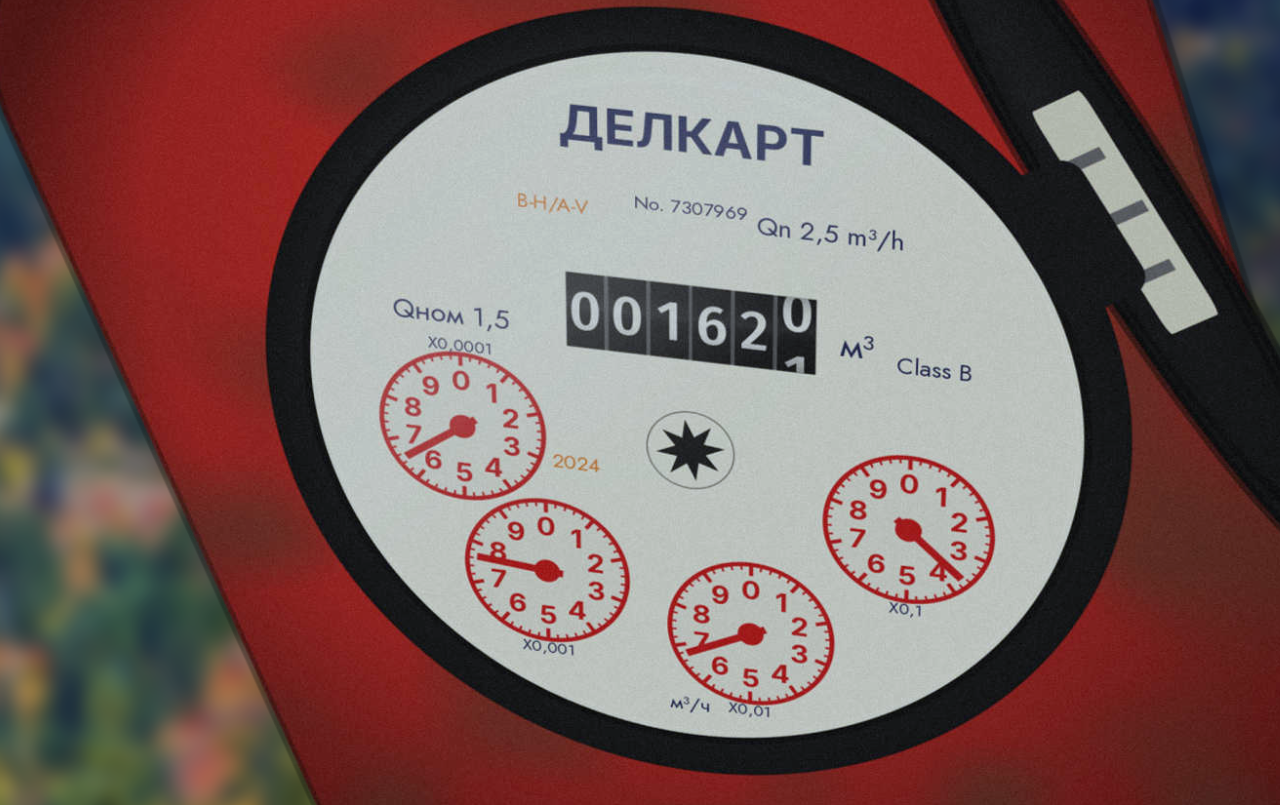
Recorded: **1620.3676** m³
